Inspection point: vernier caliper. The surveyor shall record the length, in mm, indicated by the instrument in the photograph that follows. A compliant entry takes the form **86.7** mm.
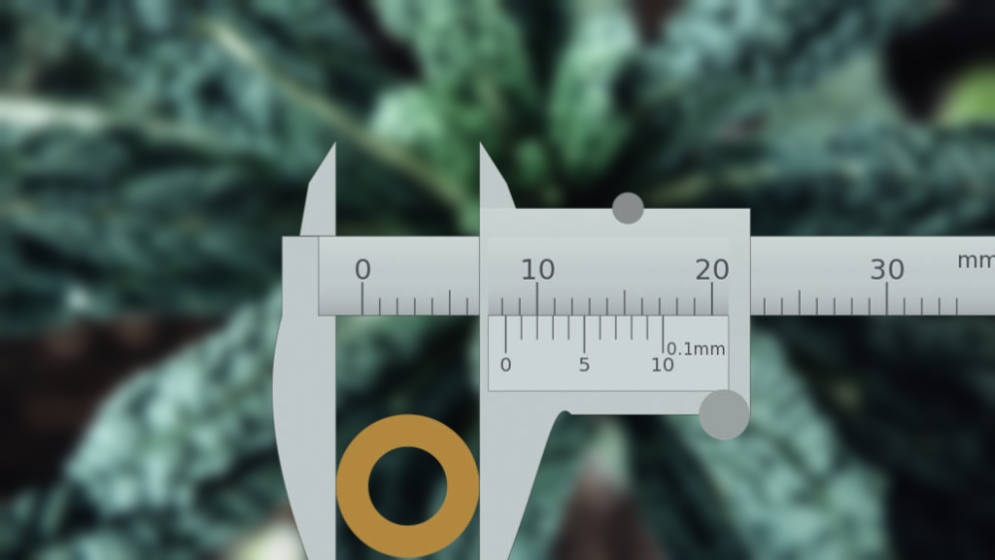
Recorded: **8.2** mm
